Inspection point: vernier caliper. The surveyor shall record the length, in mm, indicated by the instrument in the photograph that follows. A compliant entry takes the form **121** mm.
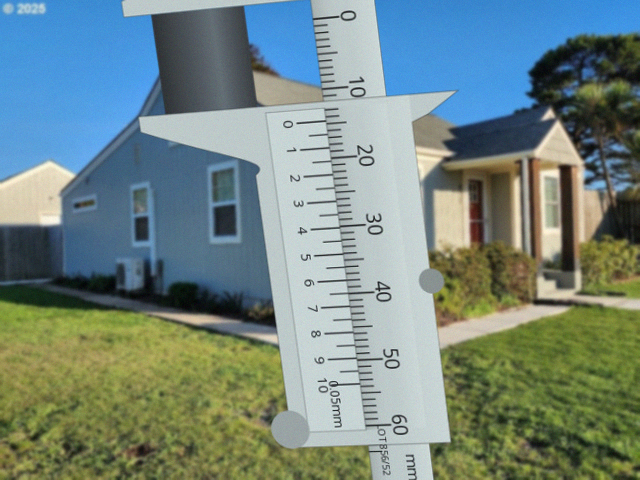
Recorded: **14.6** mm
